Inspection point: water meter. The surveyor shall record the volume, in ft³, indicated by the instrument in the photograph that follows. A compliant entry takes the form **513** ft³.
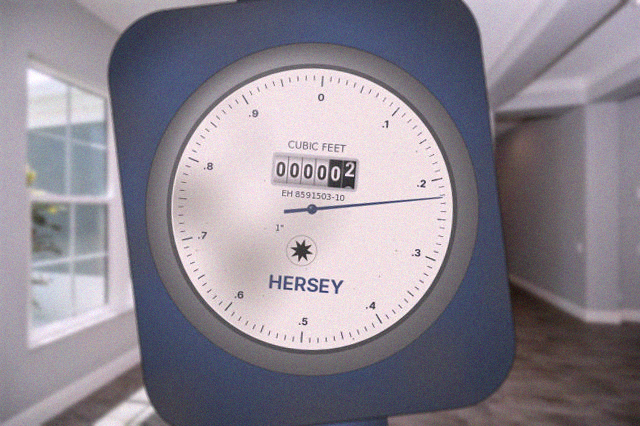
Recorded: **2.22** ft³
